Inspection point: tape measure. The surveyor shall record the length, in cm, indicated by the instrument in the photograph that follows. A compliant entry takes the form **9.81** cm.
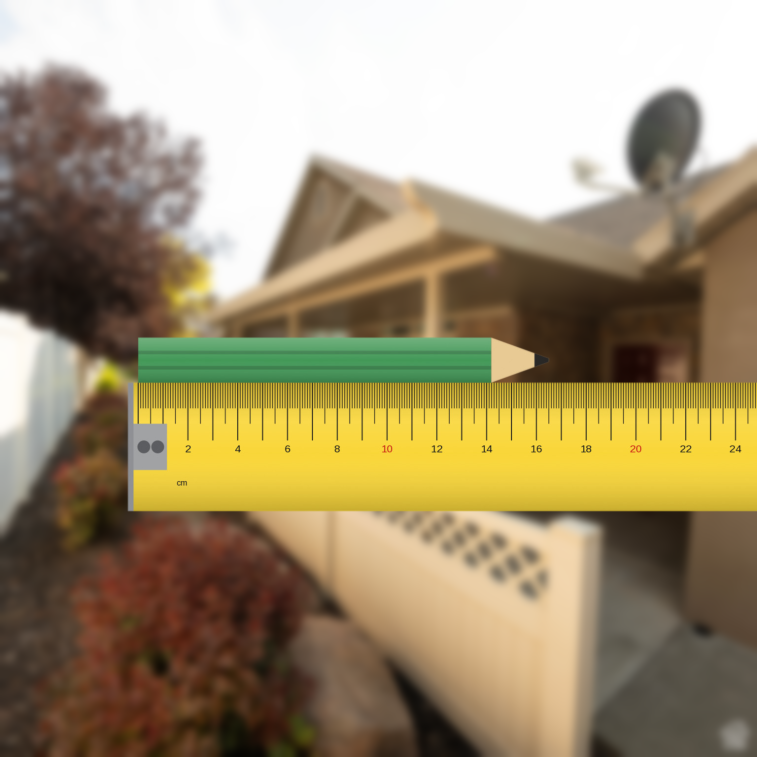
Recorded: **16.5** cm
